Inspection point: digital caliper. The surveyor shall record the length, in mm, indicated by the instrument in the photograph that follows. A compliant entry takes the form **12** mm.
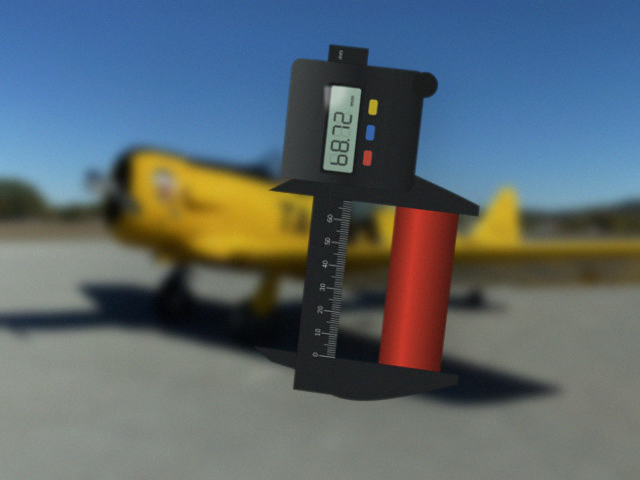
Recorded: **68.72** mm
